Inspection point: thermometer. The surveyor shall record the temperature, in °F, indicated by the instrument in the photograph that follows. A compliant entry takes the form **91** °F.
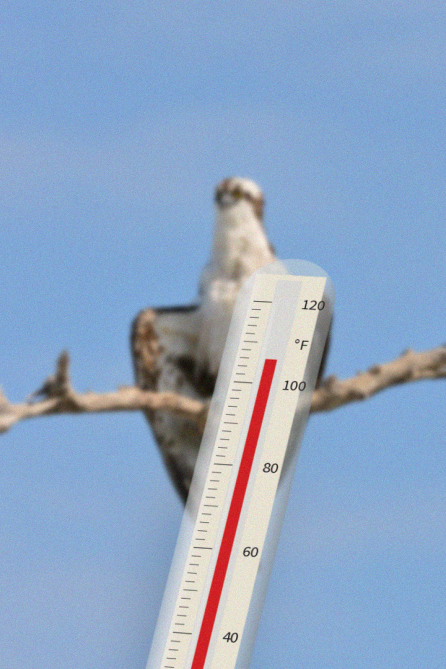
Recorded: **106** °F
